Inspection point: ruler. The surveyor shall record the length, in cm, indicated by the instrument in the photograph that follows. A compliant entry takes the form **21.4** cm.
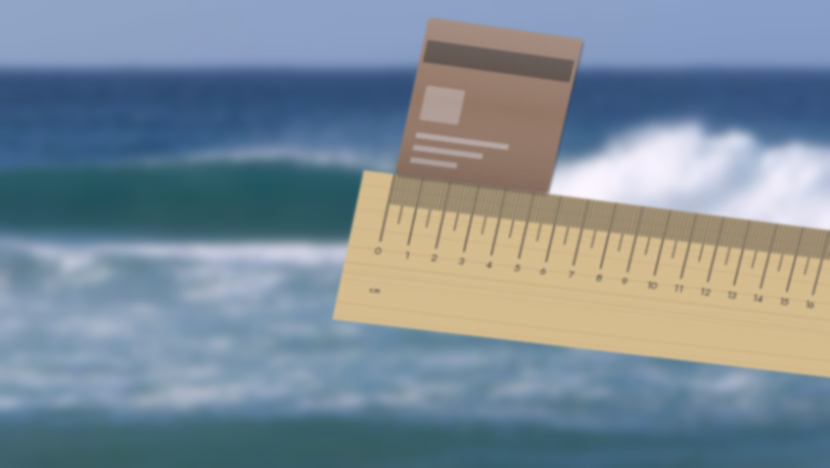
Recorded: **5.5** cm
